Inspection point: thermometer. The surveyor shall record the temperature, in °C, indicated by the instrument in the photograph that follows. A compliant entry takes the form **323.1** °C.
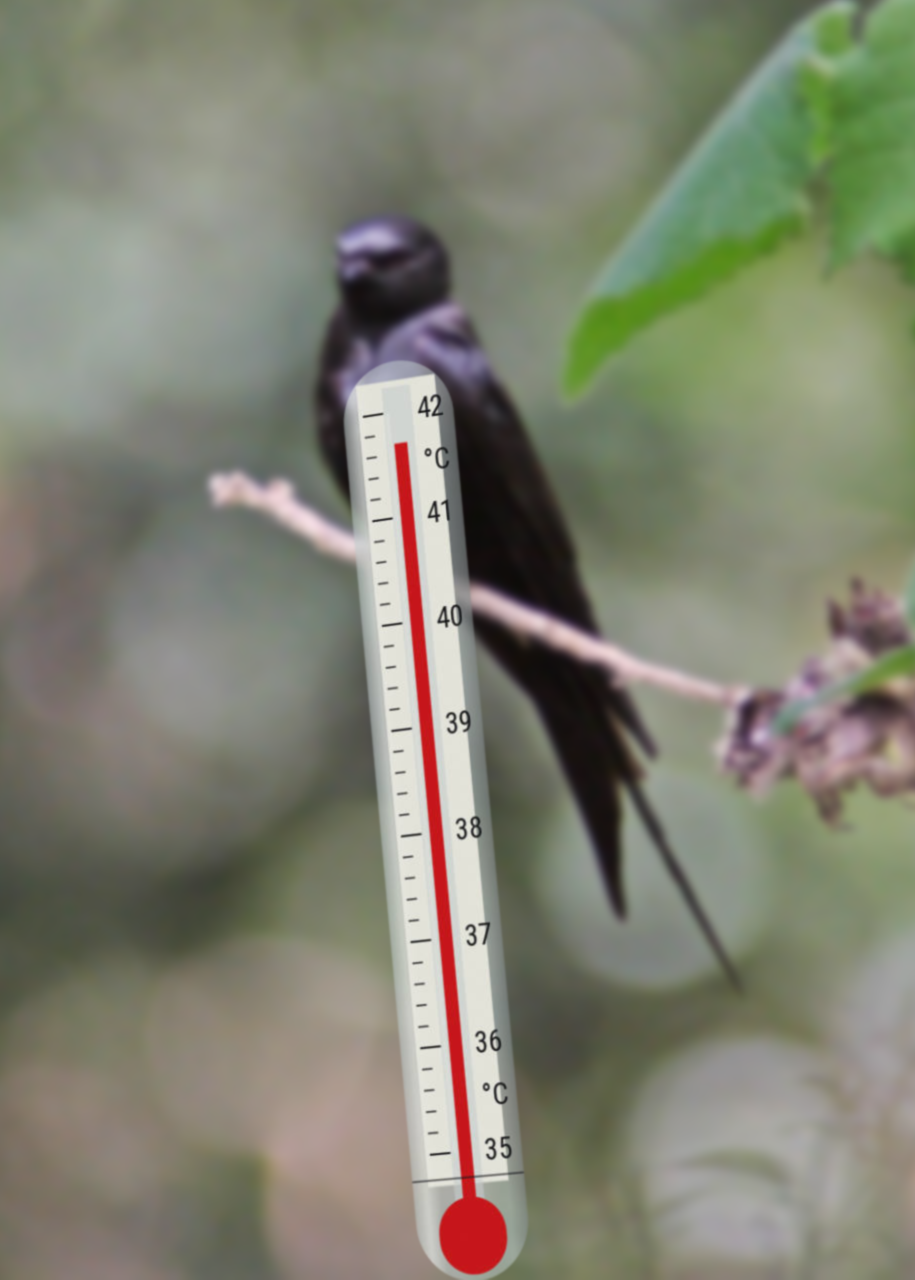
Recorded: **41.7** °C
